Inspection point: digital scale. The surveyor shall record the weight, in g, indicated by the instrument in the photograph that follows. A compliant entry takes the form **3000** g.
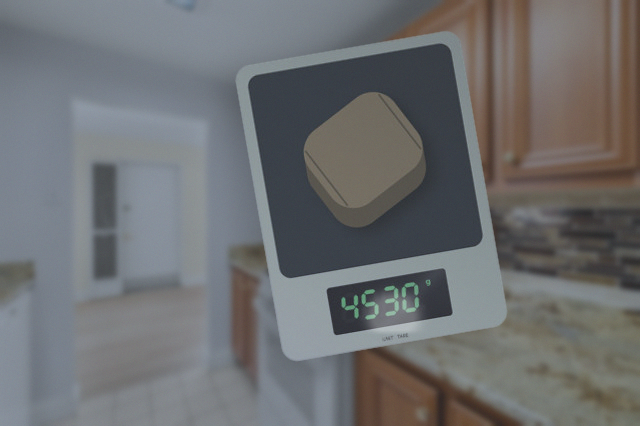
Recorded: **4530** g
